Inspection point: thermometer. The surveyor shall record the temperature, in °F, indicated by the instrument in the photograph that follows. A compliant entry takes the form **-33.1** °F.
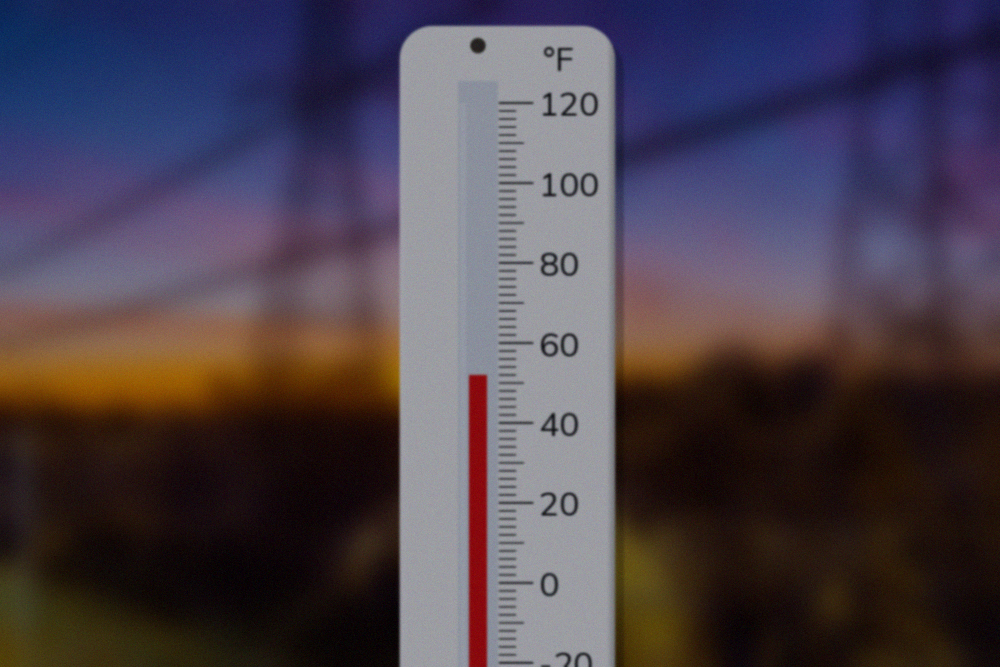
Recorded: **52** °F
